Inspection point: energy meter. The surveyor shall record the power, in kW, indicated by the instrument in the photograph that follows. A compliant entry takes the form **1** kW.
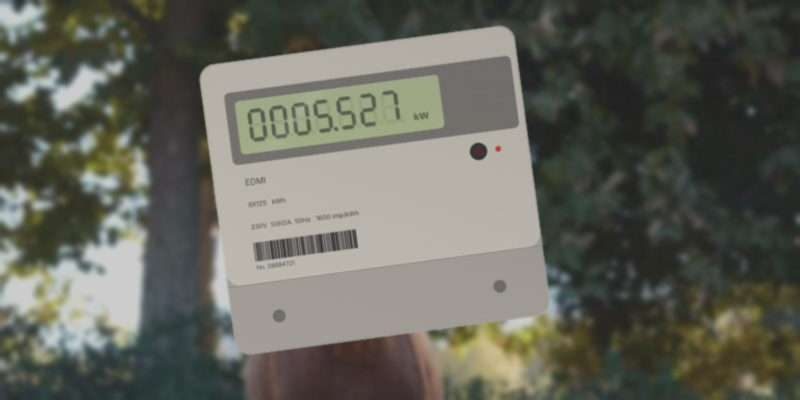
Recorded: **5.527** kW
